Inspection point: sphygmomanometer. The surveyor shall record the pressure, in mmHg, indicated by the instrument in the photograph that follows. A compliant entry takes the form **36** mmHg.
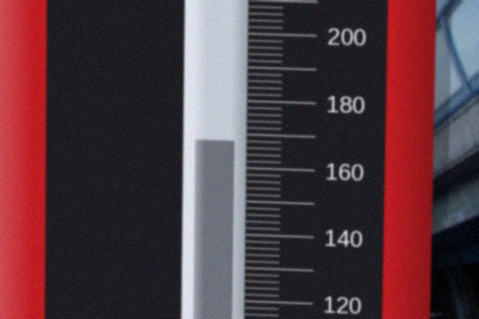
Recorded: **168** mmHg
